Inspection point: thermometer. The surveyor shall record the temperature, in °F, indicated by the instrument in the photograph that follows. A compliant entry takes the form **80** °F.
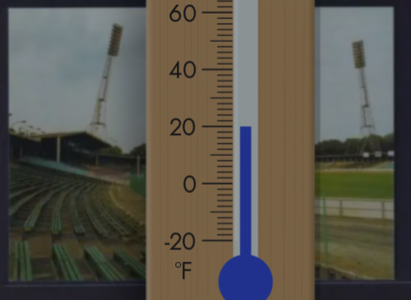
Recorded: **20** °F
